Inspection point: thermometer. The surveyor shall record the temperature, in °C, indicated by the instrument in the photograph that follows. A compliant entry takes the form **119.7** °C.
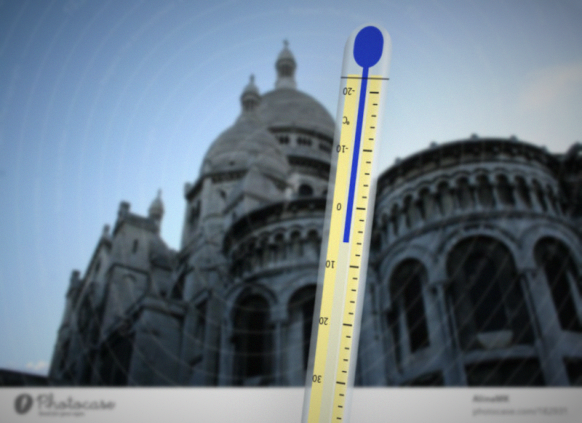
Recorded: **6** °C
